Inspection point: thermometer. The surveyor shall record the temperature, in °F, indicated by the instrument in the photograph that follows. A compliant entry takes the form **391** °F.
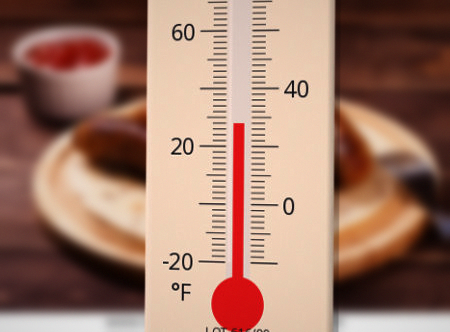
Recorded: **28** °F
